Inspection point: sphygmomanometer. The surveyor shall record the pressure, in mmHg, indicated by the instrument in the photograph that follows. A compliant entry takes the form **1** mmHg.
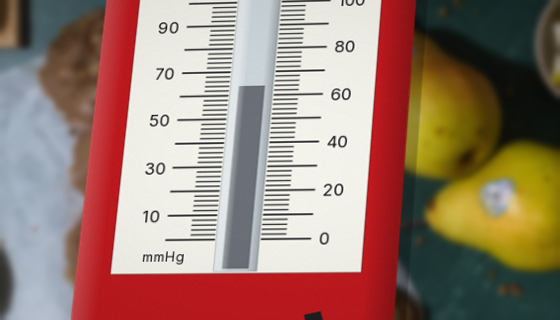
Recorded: **64** mmHg
